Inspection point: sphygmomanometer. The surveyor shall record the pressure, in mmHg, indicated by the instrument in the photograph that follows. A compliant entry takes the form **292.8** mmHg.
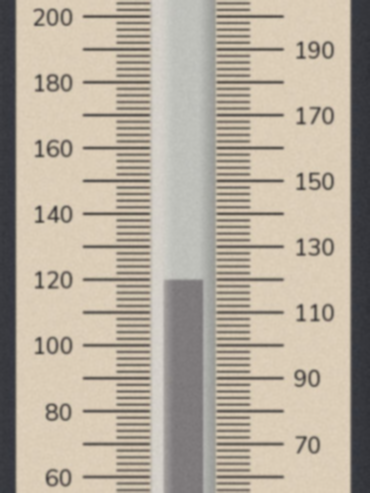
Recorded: **120** mmHg
